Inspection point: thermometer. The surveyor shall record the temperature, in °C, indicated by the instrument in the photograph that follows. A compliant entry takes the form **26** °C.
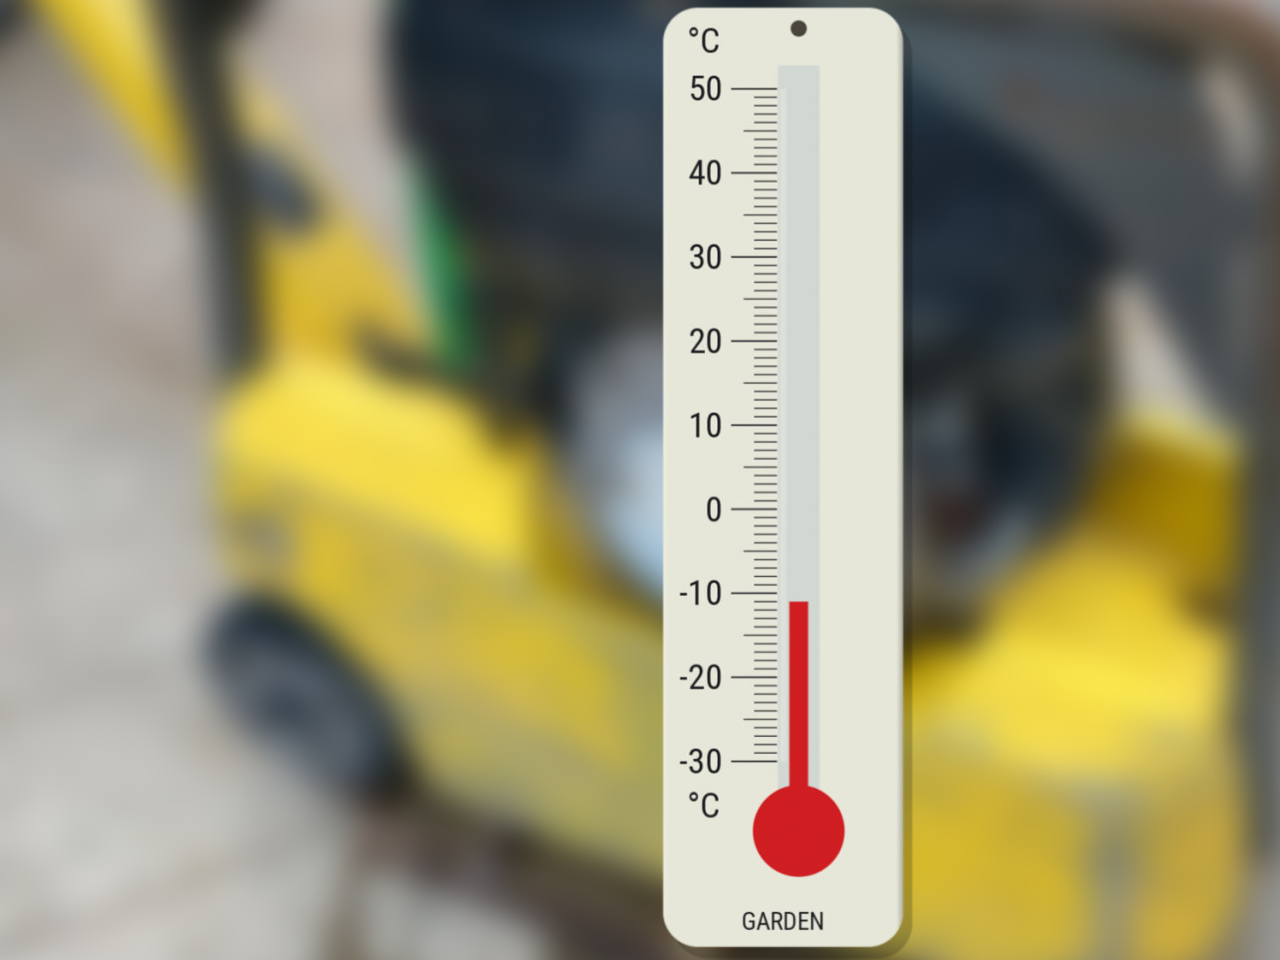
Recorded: **-11** °C
